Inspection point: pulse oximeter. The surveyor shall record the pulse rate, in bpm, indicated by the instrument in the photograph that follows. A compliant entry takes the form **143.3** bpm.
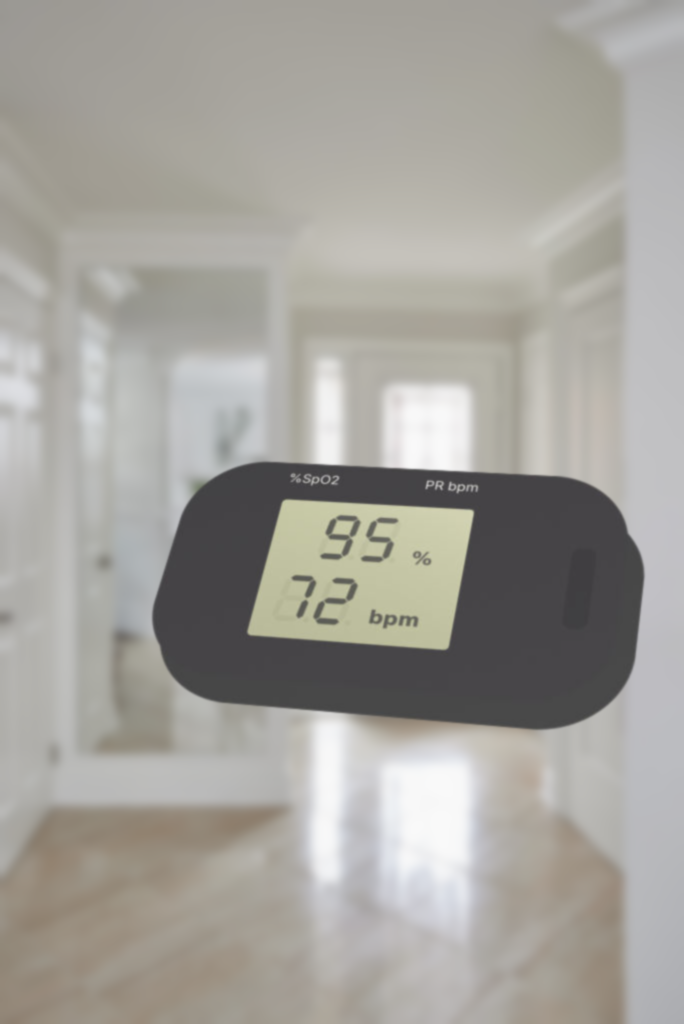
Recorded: **72** bpm
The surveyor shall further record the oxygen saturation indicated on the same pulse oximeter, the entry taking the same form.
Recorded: **95** %
